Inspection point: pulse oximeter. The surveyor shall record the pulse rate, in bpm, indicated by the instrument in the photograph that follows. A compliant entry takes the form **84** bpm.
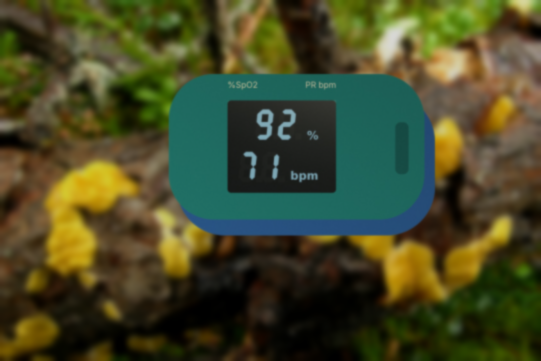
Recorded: **71** bpm
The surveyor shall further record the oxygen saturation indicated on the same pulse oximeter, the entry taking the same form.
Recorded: **92** %
